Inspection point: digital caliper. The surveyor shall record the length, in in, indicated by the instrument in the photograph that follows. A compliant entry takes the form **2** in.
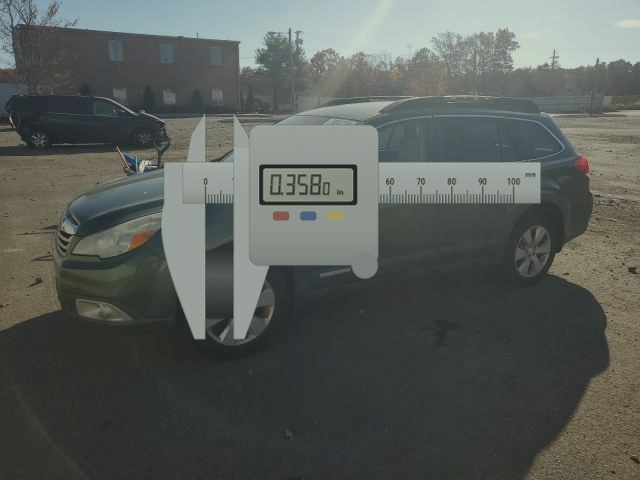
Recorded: **0.3580** in
